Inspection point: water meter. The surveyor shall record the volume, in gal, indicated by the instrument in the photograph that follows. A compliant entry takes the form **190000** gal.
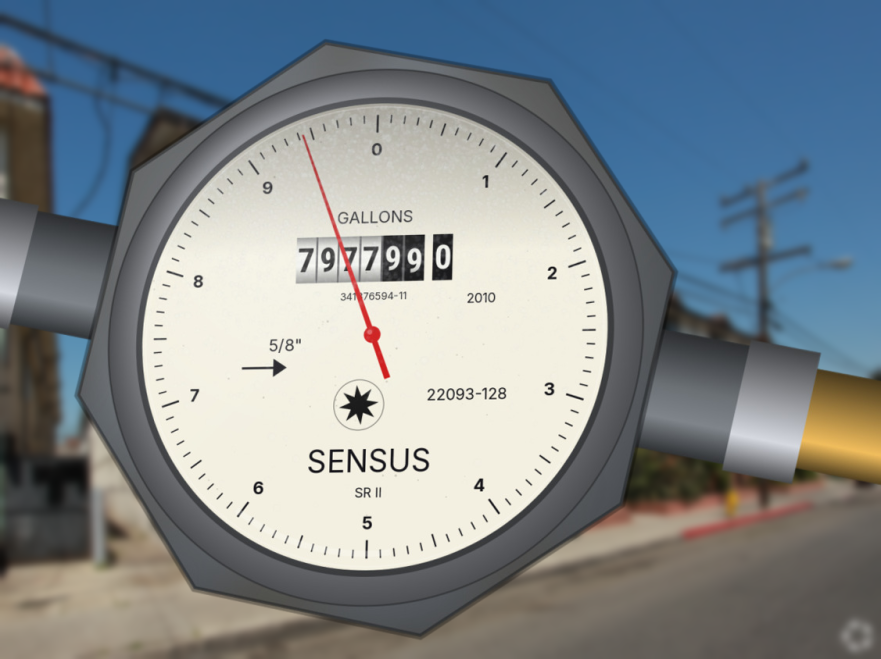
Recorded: **7977989.4** gal
